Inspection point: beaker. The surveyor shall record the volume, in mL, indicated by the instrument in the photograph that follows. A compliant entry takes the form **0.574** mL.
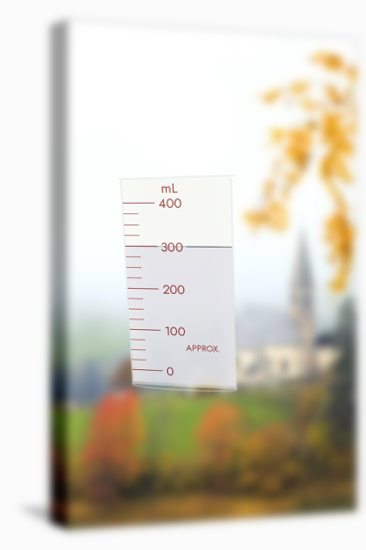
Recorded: **300** mL
